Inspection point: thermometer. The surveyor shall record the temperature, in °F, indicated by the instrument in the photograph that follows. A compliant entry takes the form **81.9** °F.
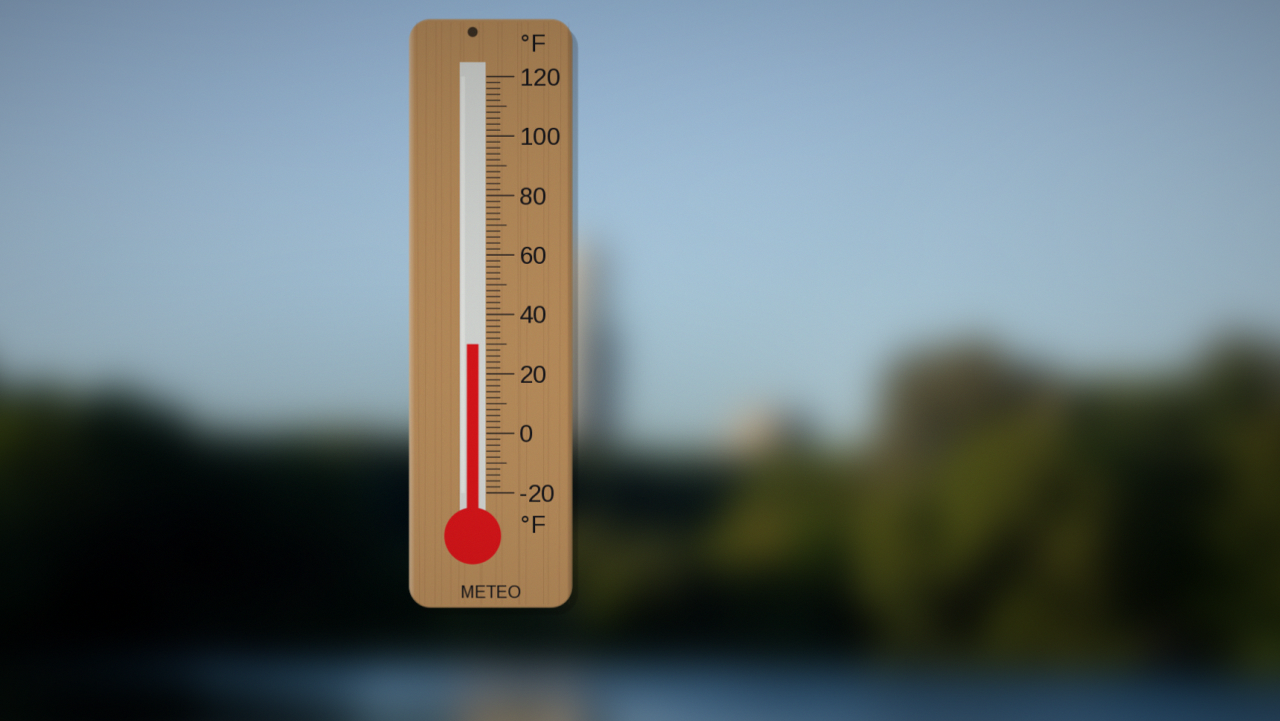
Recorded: **30** °F
